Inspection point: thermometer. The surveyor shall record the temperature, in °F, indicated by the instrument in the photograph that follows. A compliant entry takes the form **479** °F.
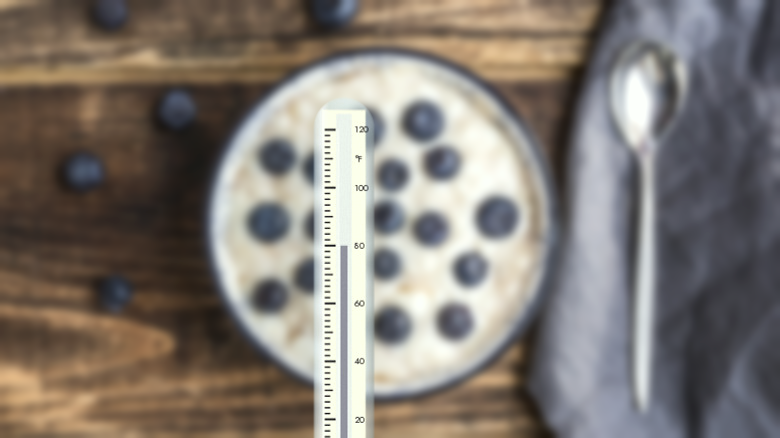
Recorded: **80** °F
